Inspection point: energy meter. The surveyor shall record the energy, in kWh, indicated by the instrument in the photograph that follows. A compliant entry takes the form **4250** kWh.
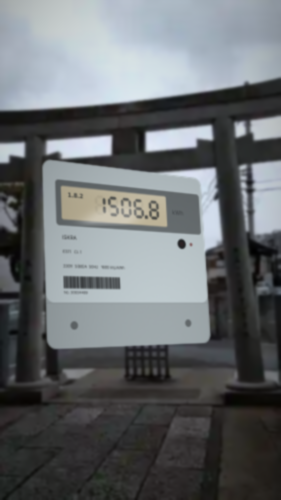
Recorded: **1506.8** kWh
